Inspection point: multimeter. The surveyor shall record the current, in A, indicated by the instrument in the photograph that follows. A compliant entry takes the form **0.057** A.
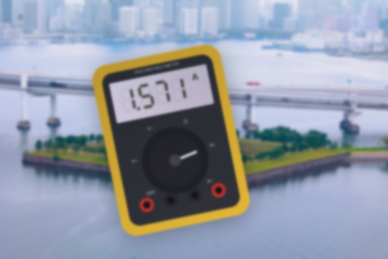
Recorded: **1.571** A
